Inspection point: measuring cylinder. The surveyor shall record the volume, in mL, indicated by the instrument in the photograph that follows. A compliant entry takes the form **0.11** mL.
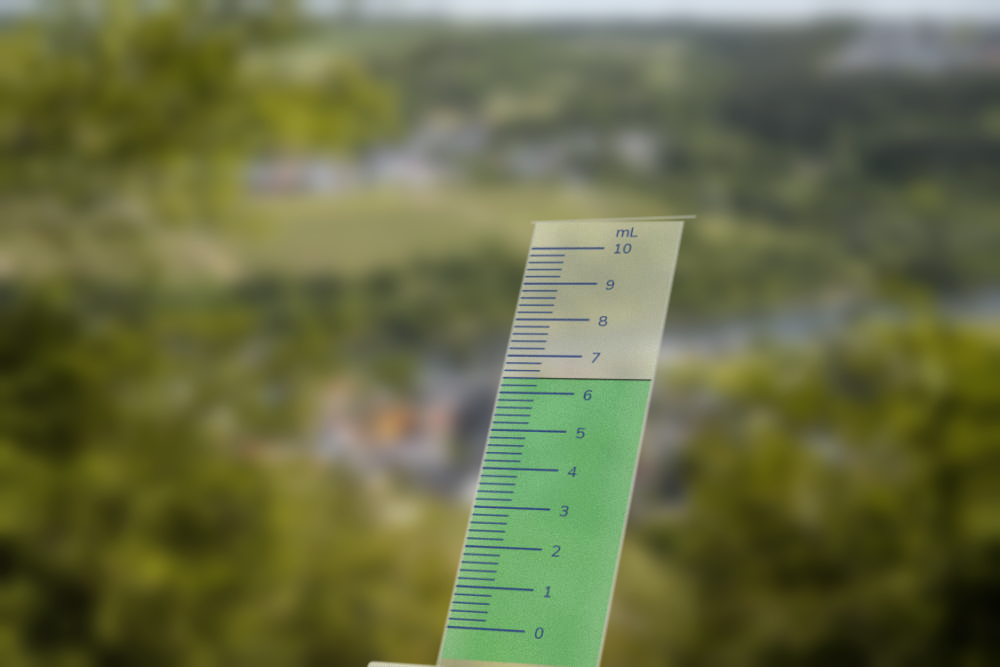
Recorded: **6.4** mL
